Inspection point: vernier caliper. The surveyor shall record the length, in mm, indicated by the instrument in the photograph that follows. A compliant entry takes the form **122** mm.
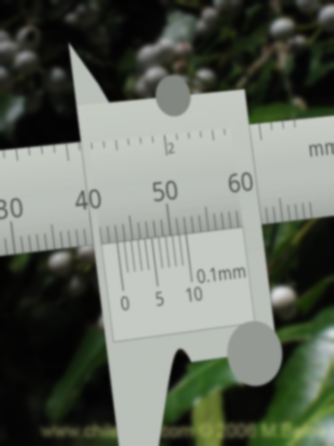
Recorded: **43.0** mm
